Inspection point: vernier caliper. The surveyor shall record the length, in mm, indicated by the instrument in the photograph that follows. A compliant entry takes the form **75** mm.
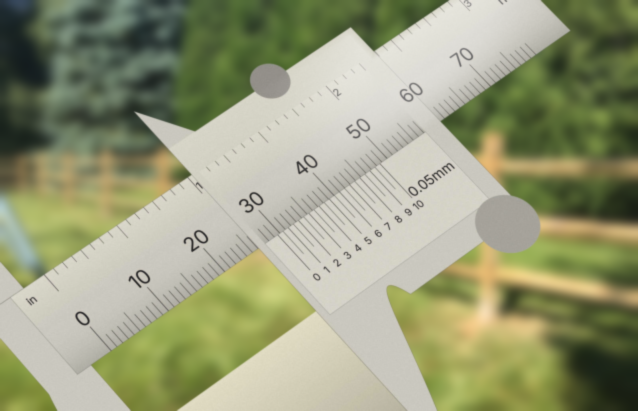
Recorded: **29.6** mm
